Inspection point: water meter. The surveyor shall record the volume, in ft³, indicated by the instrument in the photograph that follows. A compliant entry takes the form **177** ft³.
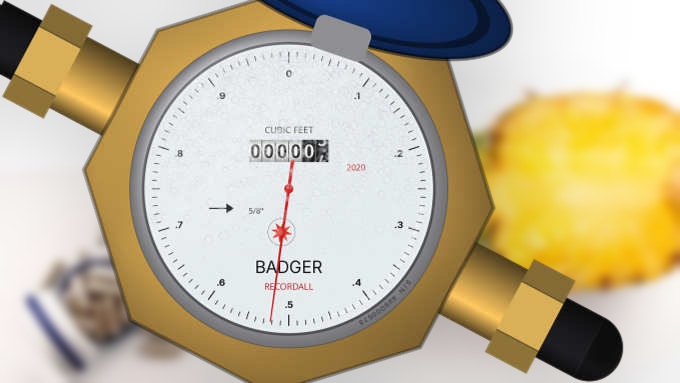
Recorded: **3.52** ft³
